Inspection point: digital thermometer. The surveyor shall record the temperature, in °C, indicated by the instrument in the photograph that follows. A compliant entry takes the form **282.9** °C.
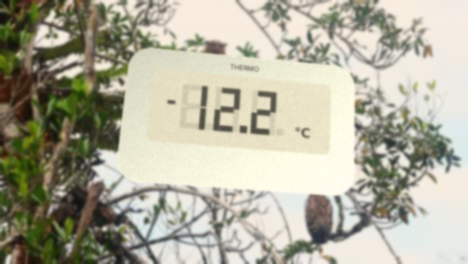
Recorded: **-12.2** °C
